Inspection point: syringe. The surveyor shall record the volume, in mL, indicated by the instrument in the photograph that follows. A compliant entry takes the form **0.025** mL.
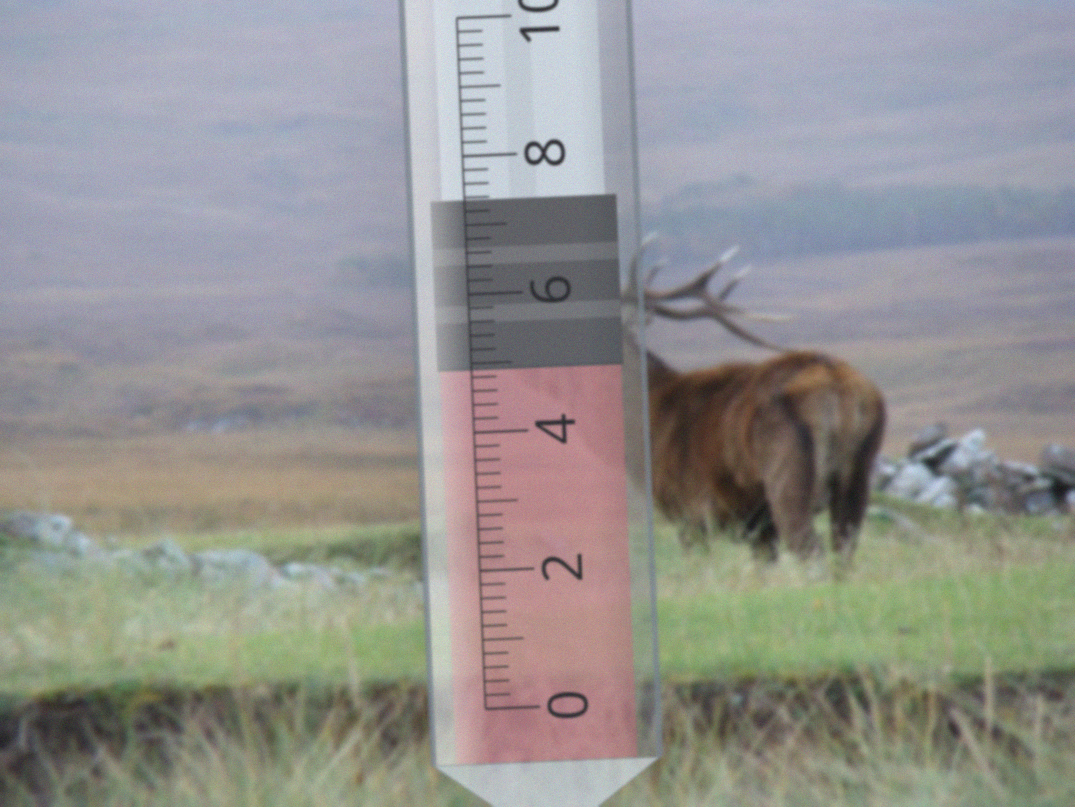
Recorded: **4.9** mL
